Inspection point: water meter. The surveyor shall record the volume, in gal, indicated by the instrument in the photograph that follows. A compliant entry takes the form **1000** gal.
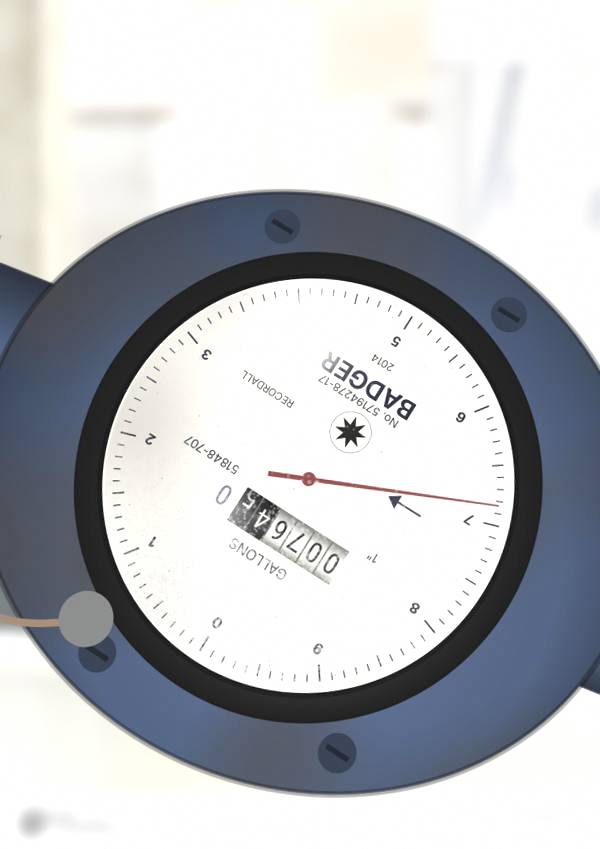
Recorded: **76446.8** gal
